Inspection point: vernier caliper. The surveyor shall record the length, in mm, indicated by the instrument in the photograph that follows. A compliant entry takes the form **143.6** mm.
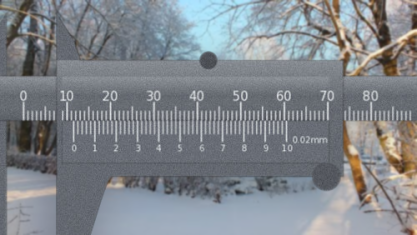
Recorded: **11.5** mm
